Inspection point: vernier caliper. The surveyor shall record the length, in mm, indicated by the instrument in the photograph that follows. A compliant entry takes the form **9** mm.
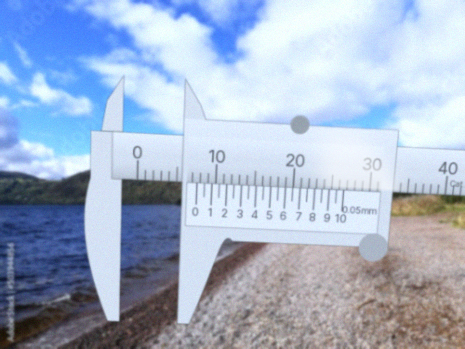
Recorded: **7.6** mm
